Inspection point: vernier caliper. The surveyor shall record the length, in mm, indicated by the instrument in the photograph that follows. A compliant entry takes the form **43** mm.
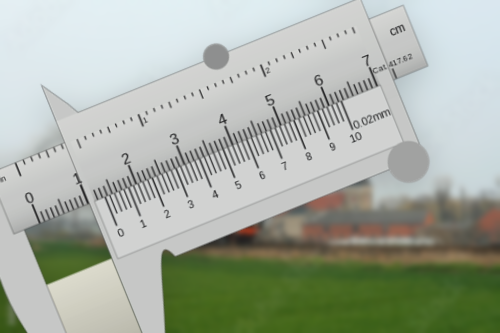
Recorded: **13.5** mm
